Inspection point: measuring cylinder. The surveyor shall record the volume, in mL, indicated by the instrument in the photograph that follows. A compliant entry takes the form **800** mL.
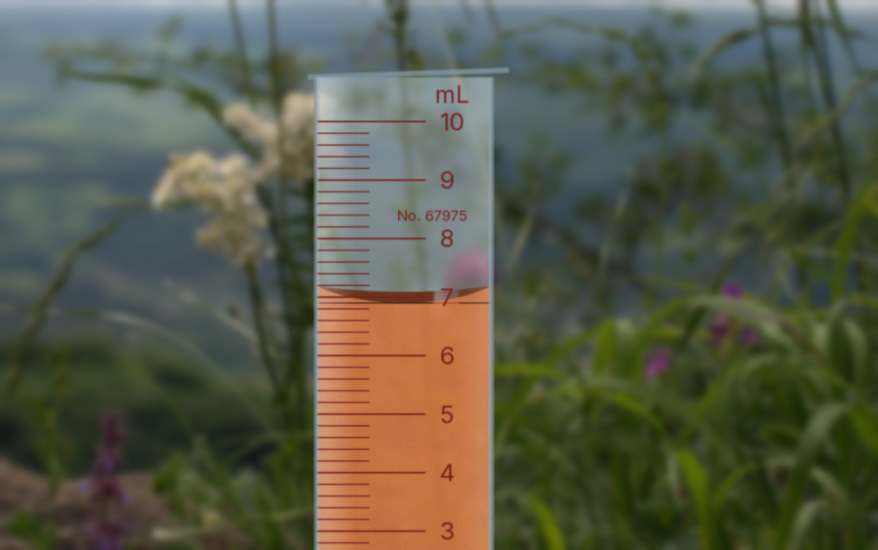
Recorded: **6.9** mL
